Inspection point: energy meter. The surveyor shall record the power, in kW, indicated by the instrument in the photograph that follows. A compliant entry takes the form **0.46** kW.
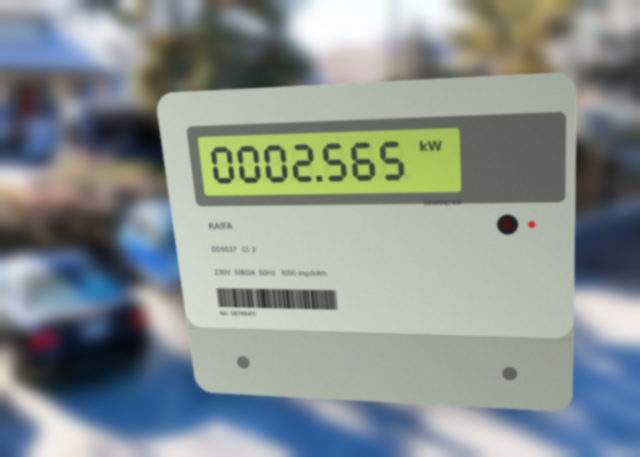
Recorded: **2.565** kW
